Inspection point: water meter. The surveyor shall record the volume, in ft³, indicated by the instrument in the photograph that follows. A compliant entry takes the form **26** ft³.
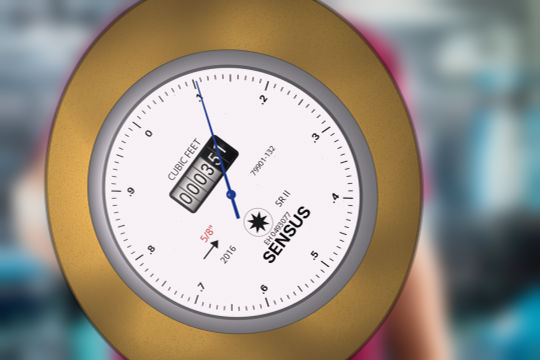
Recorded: **351.10** ft³
